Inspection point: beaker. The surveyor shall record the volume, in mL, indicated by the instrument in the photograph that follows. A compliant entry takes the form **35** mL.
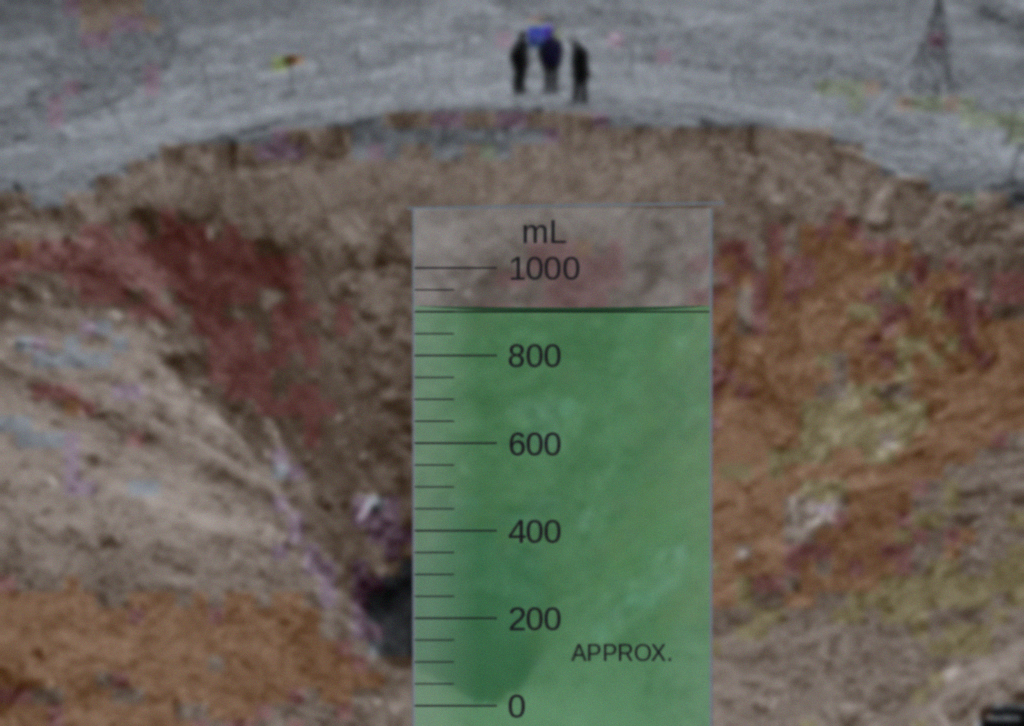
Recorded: **900** mL
